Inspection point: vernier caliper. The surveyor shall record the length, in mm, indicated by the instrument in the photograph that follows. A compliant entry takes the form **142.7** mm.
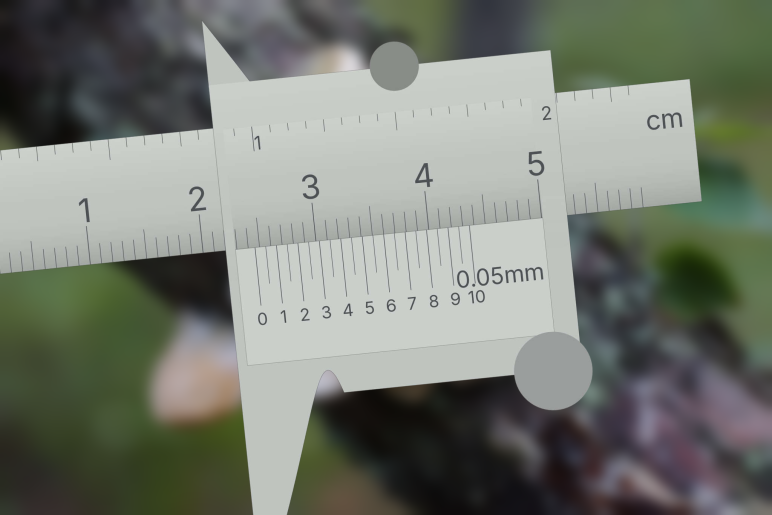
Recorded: **24.6** mm
